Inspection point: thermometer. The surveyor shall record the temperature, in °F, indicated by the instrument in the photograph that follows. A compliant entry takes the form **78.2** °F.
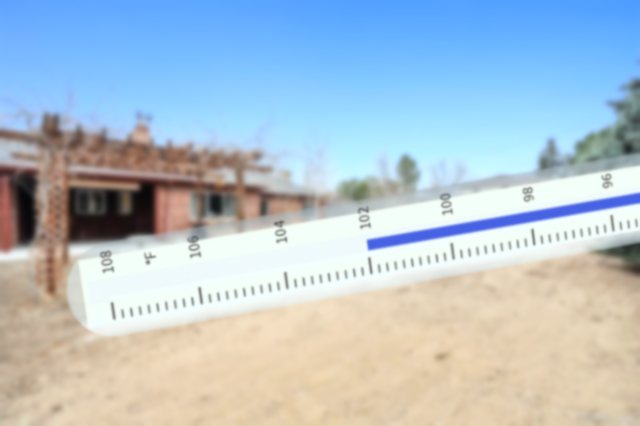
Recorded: **102** °F
